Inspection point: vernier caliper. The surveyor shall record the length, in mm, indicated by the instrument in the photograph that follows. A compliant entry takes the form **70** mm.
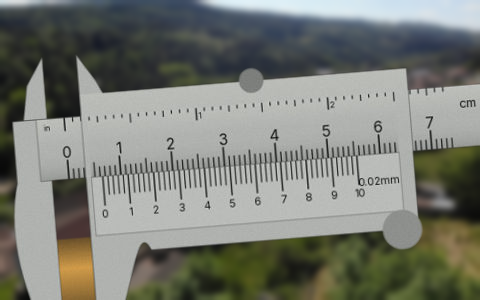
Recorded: **6.5** mm
